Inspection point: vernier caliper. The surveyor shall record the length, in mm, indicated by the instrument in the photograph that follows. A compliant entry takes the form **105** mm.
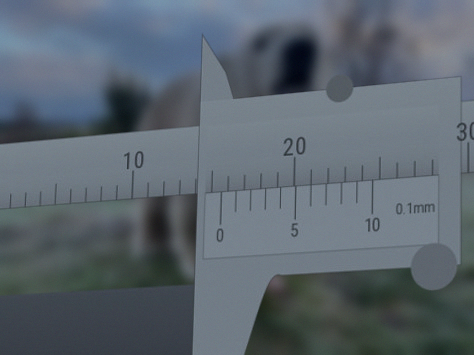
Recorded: **15.6** mm
